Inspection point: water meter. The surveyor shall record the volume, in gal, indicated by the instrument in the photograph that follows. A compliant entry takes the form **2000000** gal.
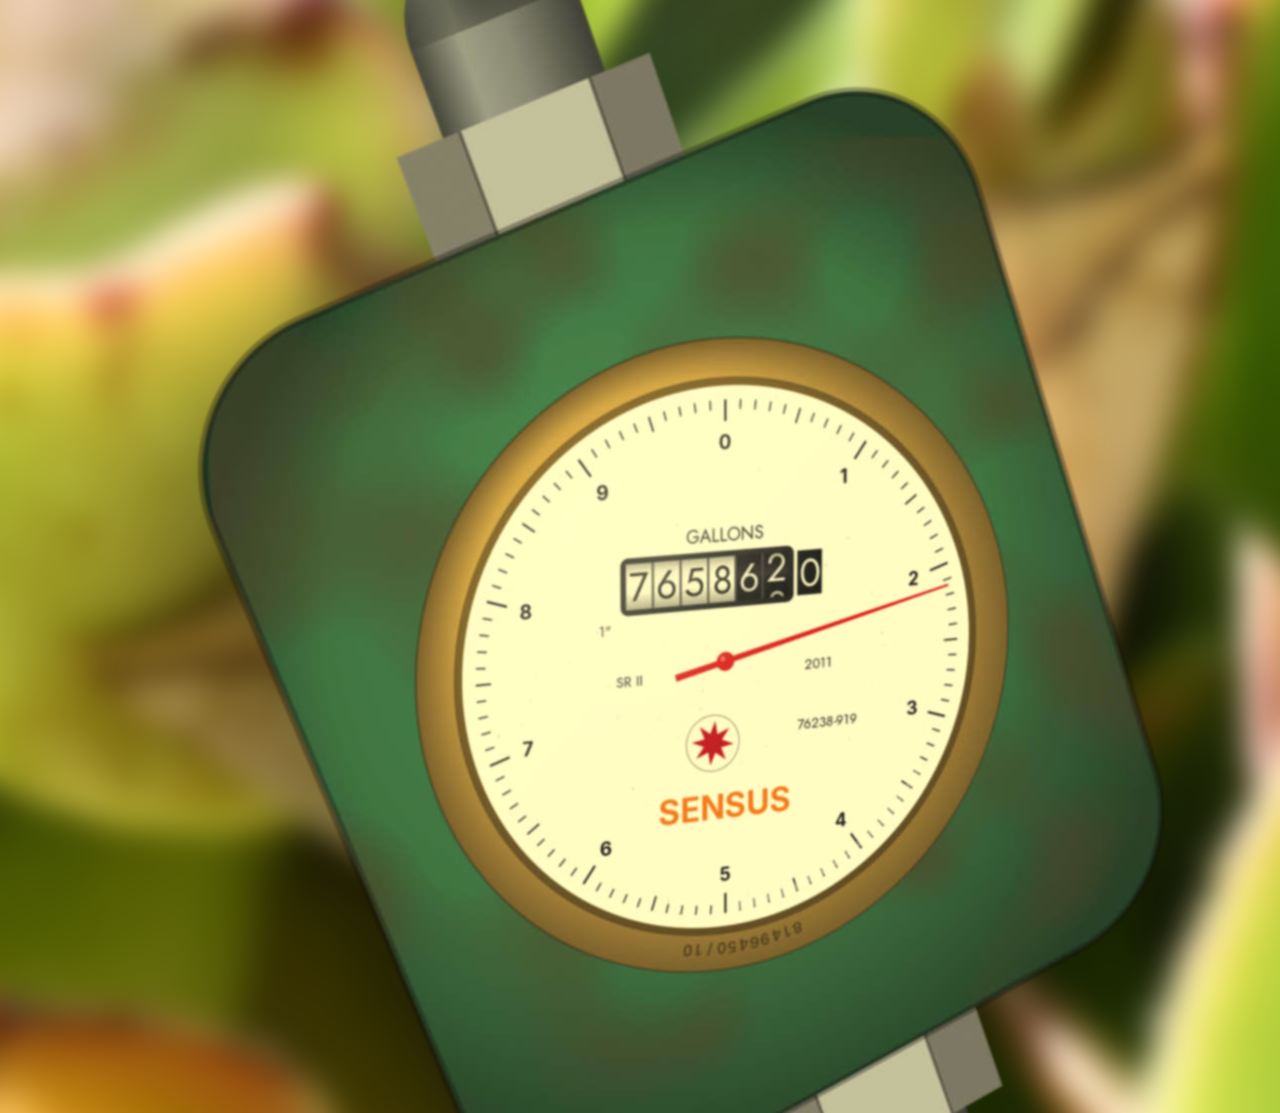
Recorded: **7658622.1** gal
